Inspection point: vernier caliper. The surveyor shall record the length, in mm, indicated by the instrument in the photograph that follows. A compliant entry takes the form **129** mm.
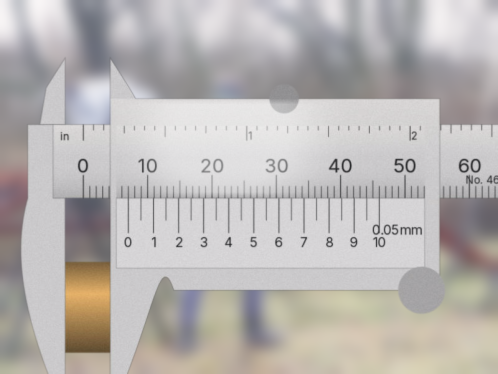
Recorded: **7.0** mm
